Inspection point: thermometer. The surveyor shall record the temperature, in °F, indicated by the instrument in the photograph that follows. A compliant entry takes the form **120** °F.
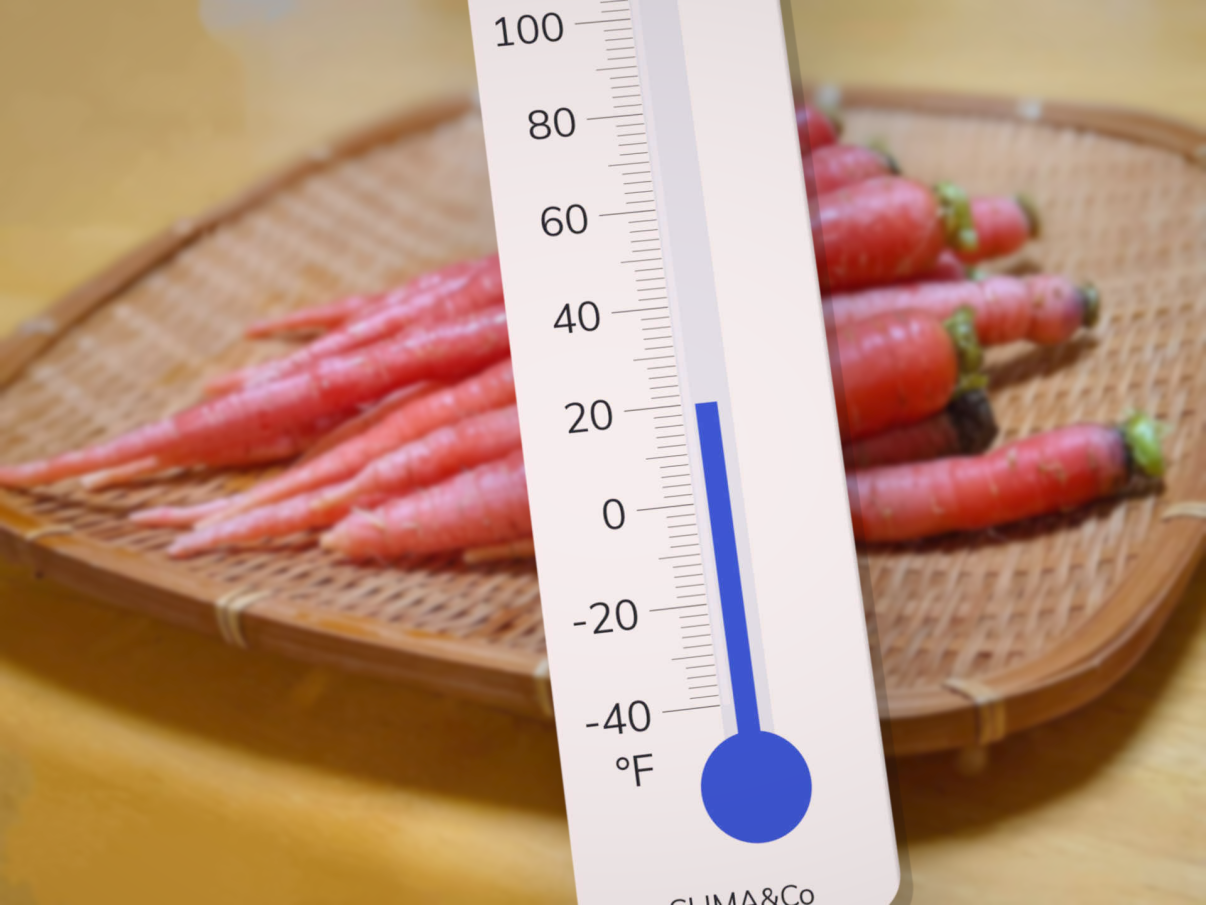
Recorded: **20** °F
